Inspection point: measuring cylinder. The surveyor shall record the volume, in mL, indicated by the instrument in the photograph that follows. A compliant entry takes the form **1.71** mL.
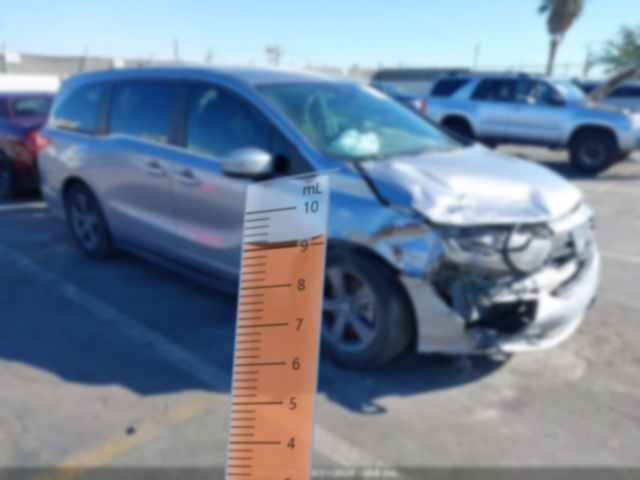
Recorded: **9** mL
